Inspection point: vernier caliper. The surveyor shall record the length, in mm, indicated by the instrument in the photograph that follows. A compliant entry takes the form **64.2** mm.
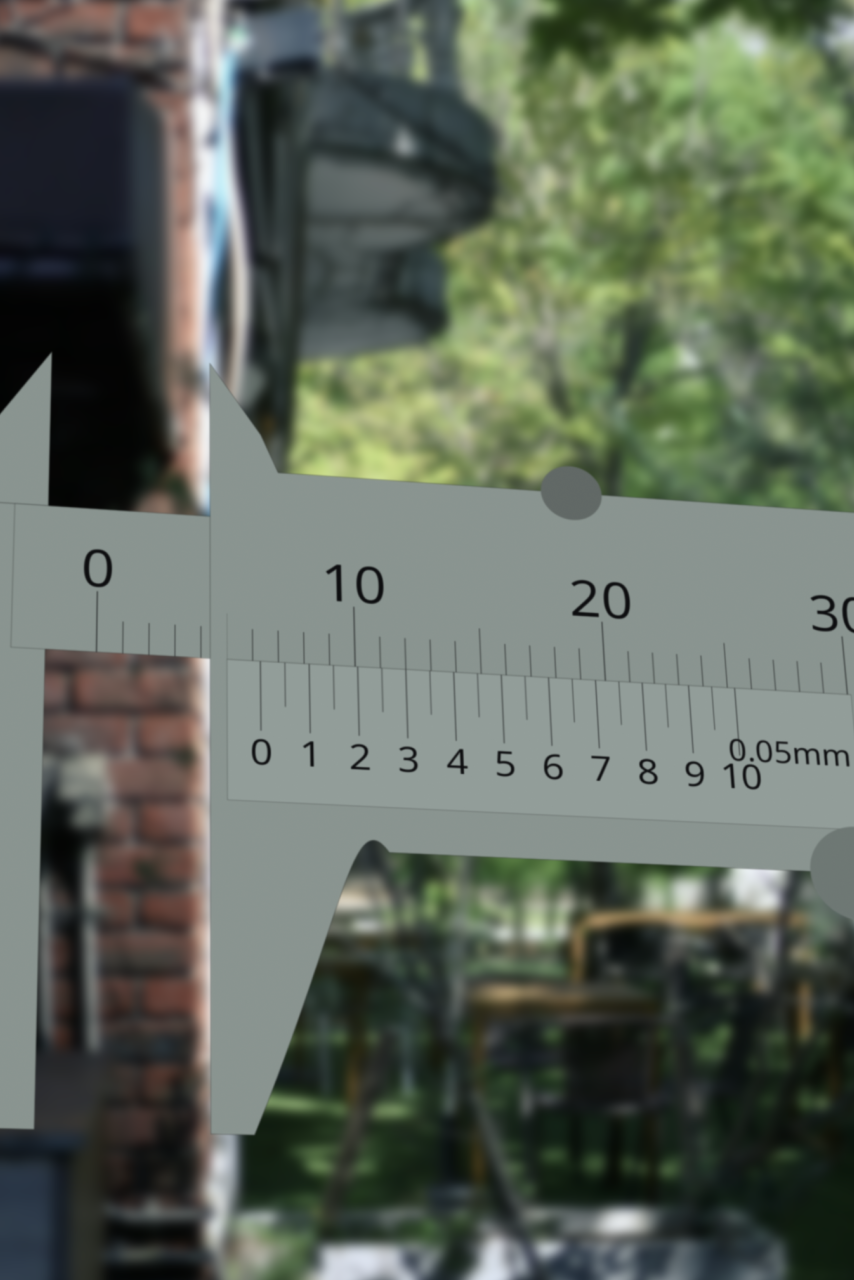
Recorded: **6.3** mm
